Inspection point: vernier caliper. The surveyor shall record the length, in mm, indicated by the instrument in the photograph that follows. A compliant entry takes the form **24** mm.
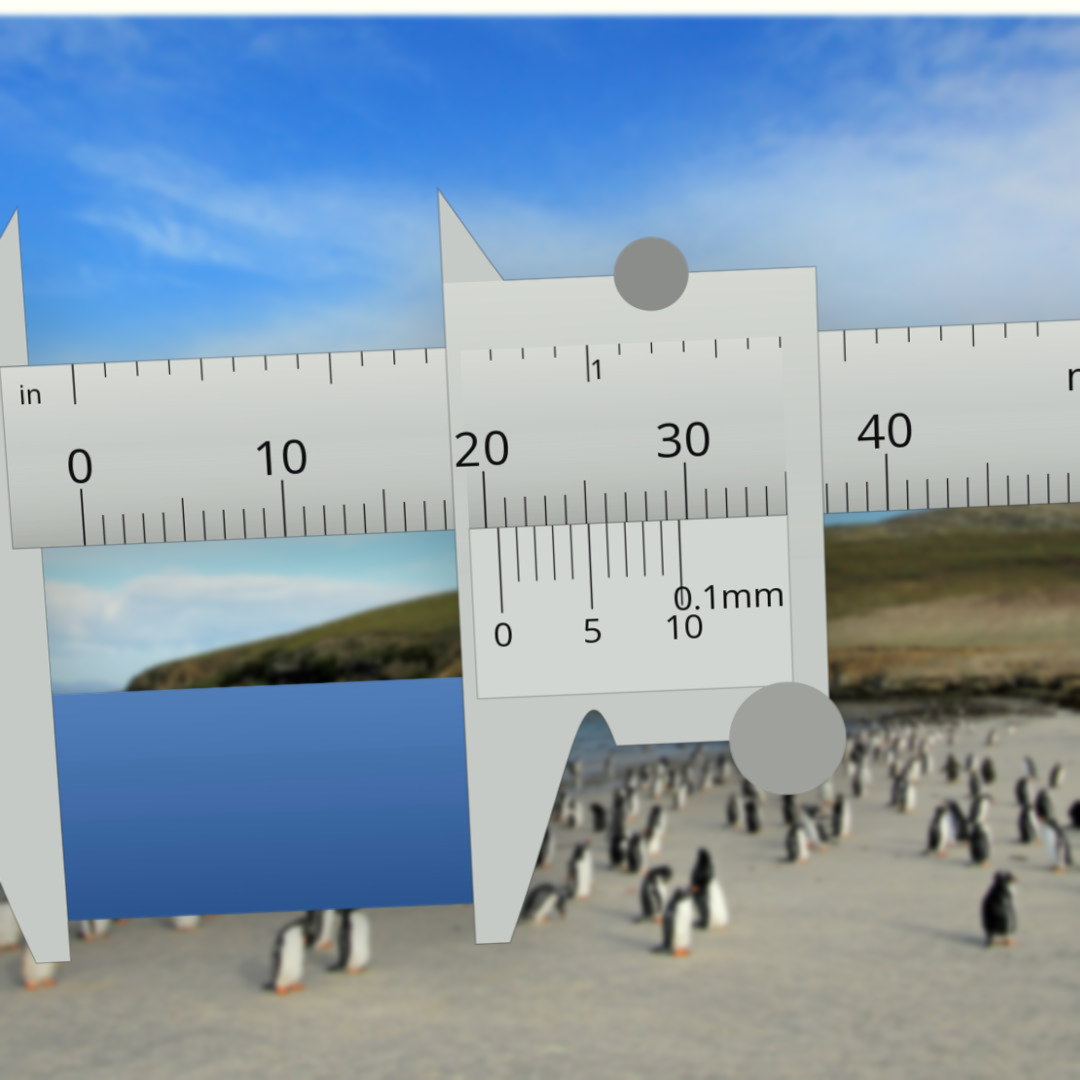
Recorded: **20.6** mm
